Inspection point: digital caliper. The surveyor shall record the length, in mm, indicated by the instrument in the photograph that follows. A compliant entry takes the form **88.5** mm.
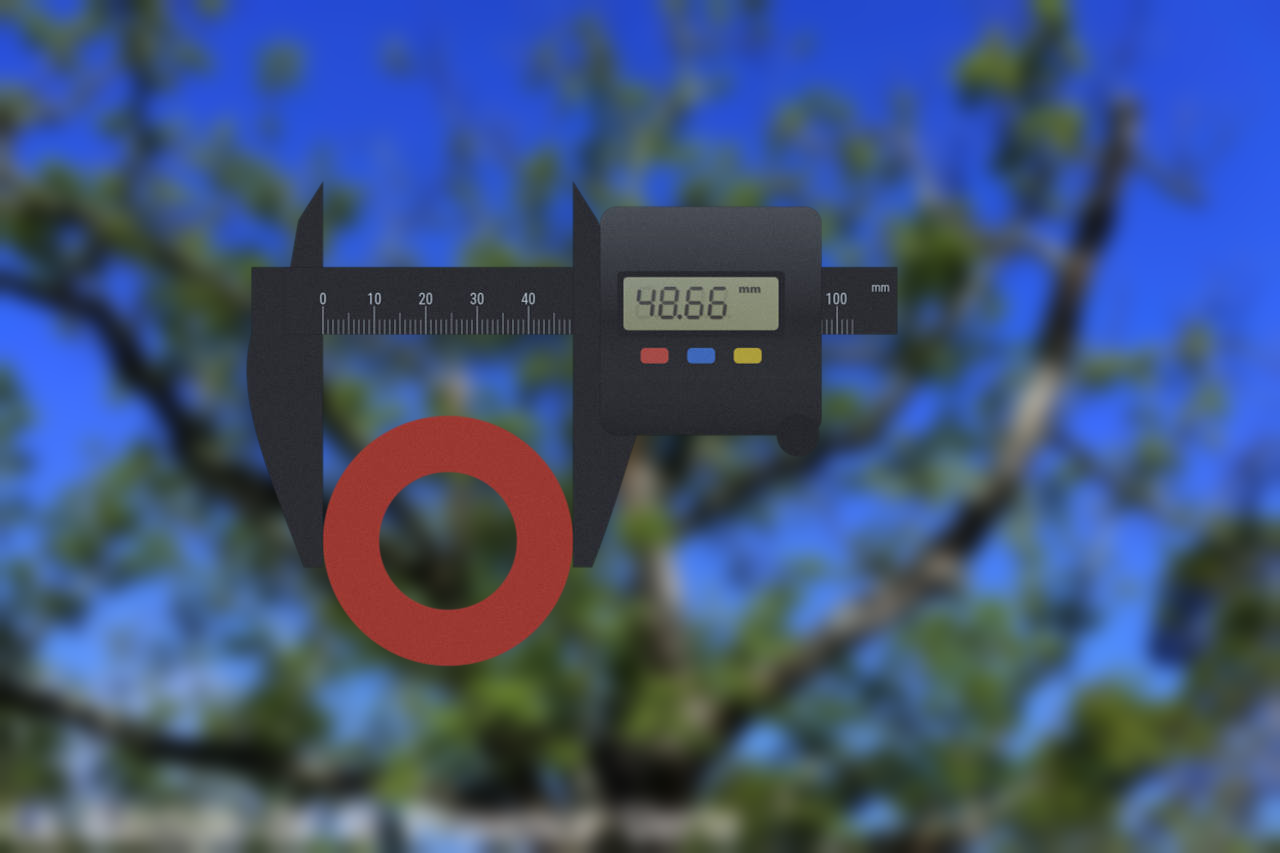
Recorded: **48.66** mm
